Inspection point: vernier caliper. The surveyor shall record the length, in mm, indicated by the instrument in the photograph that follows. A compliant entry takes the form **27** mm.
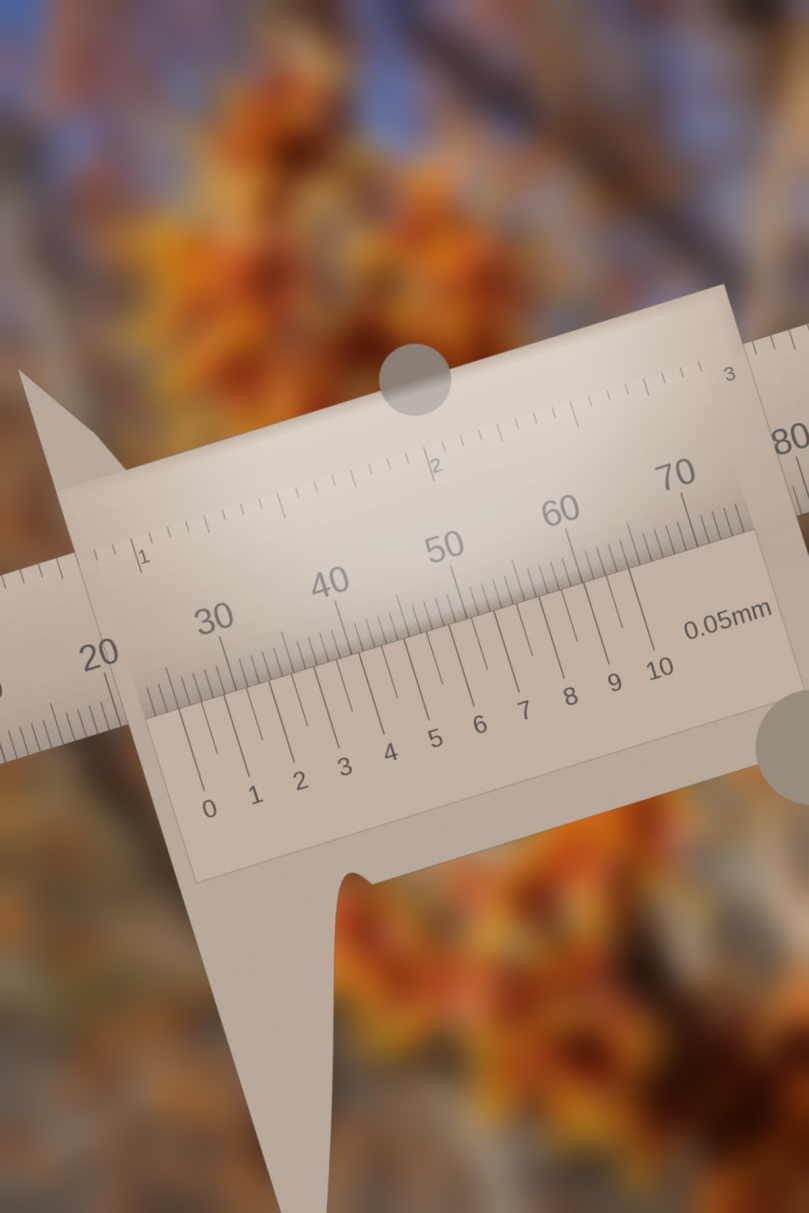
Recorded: **25.0** mm
